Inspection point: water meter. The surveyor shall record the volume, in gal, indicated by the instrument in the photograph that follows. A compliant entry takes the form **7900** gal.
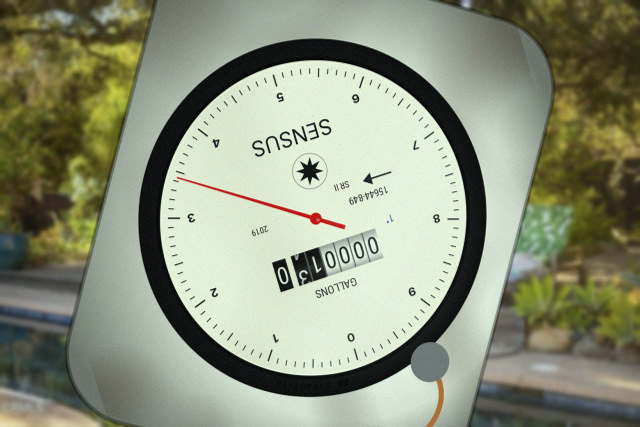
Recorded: **133.4** gal
